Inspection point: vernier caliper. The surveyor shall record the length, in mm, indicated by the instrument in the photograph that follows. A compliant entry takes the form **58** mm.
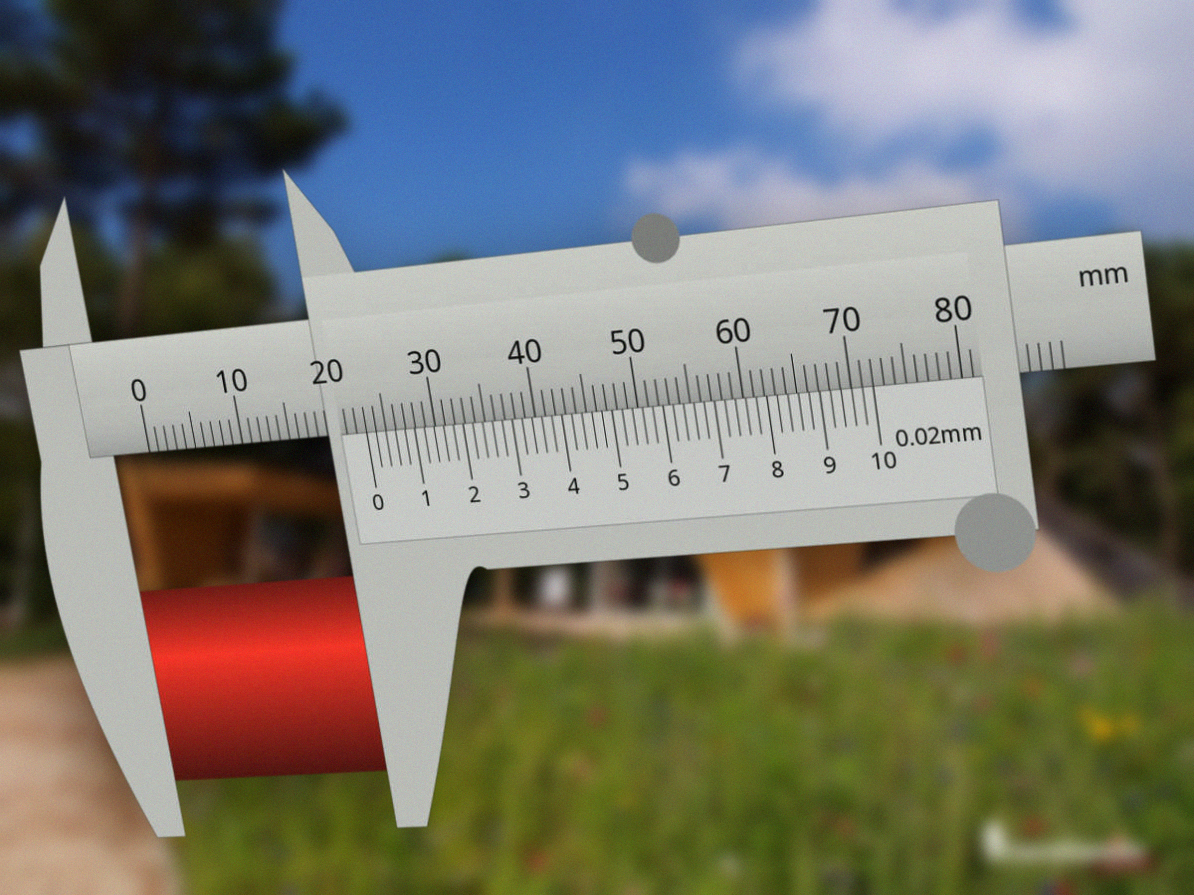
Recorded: **23.0** mm
